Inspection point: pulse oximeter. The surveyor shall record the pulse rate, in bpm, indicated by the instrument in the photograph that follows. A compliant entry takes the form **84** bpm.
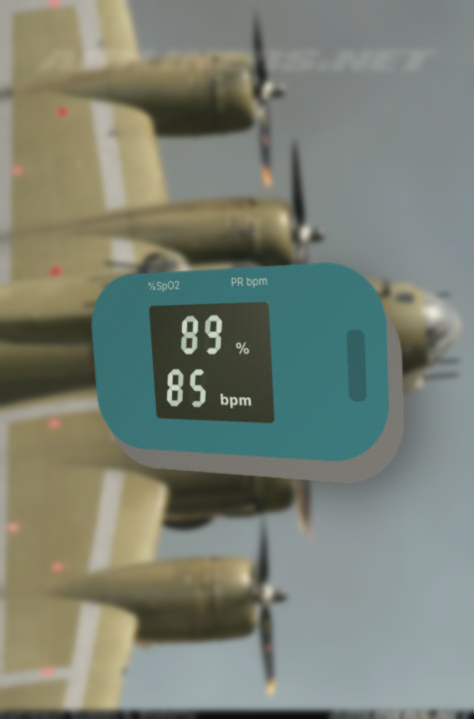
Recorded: **85** bpm
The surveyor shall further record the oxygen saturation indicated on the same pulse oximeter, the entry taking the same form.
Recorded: **89** %
